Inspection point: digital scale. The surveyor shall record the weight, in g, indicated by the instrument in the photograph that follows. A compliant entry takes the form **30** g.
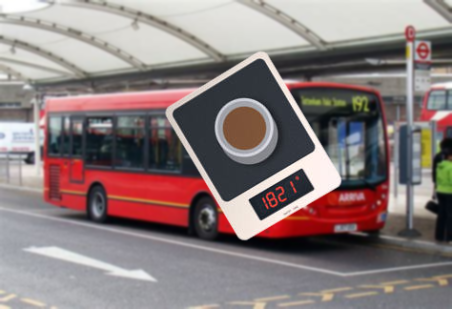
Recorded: **1821** g
